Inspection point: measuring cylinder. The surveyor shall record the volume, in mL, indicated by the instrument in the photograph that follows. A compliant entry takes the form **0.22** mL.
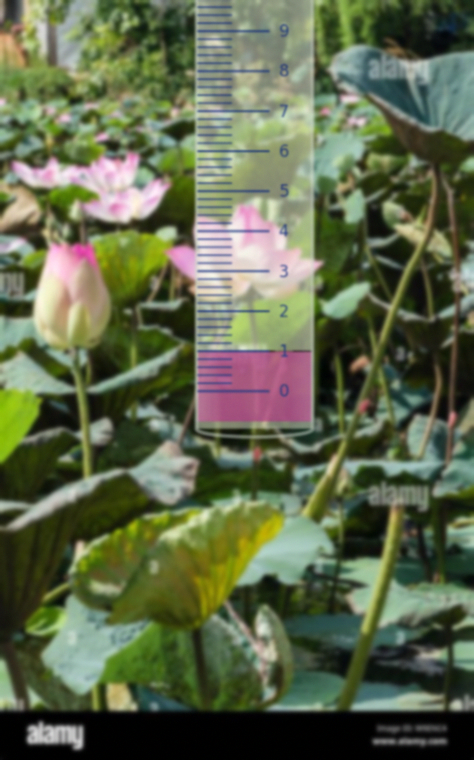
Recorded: **1** mL
